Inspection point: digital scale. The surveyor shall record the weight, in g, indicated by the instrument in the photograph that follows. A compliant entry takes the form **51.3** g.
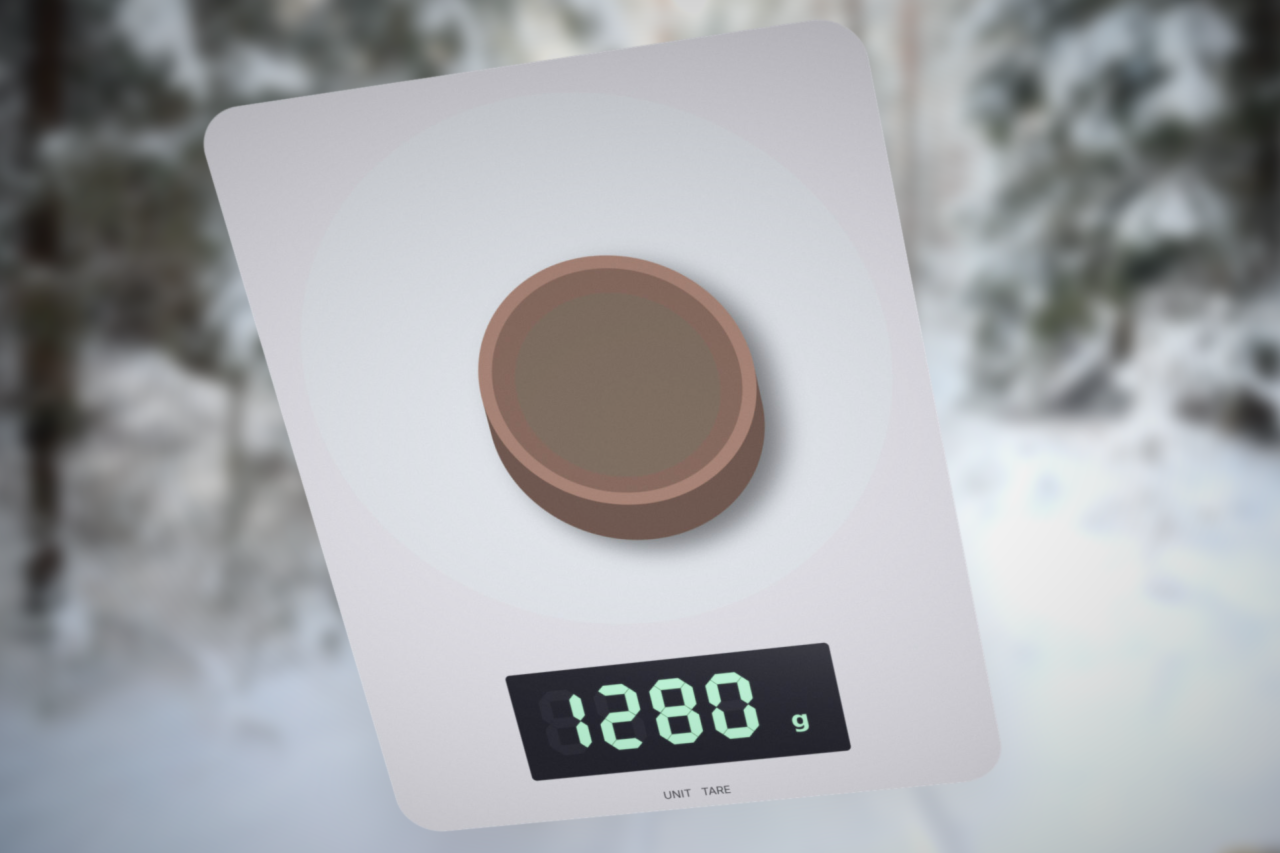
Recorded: **1280** g
